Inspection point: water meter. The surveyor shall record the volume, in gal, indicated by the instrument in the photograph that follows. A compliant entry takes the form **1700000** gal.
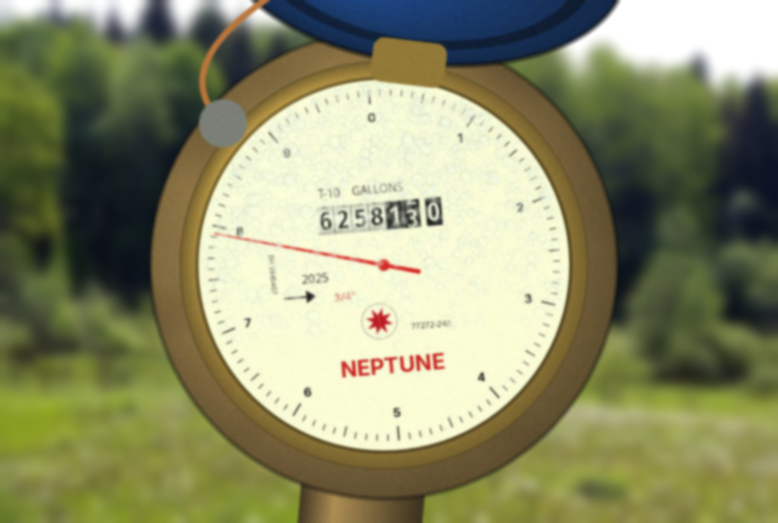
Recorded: **6258127.9** gal
